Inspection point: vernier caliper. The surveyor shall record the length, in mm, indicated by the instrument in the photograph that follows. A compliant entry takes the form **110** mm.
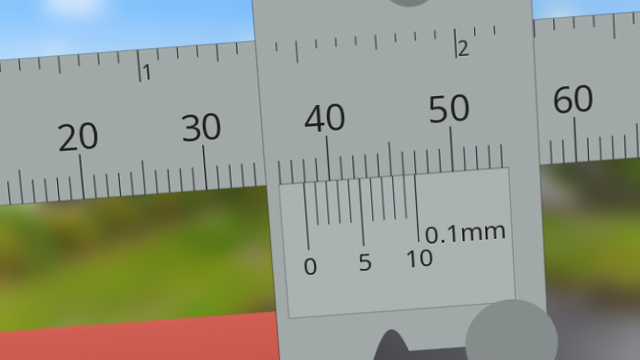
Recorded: **37.9** mm
